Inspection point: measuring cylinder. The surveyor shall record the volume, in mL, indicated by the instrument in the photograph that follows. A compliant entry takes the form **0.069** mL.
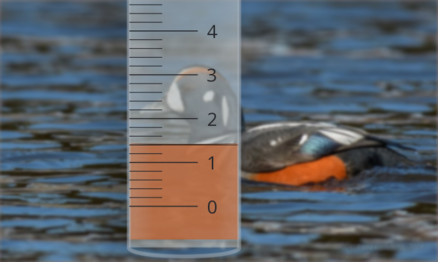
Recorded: **1.4** mL
